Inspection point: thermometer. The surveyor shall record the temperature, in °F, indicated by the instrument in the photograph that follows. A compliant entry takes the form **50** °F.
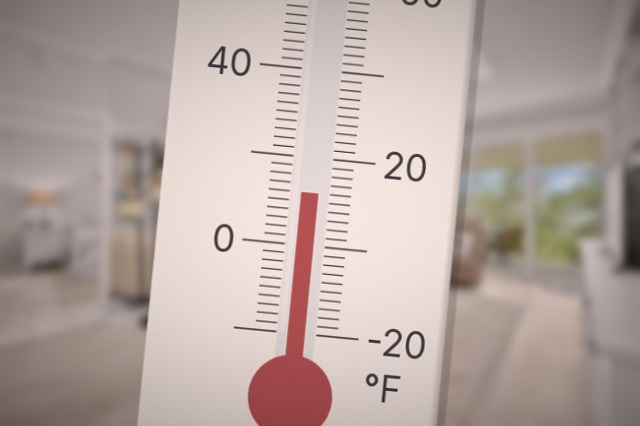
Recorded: **12** °F
